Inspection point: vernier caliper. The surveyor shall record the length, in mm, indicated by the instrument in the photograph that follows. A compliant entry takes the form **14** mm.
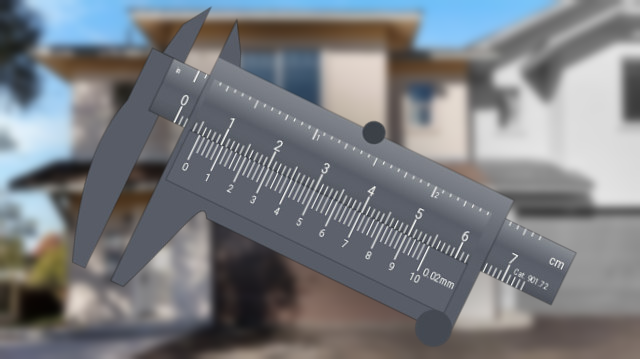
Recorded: **5.5** mm
